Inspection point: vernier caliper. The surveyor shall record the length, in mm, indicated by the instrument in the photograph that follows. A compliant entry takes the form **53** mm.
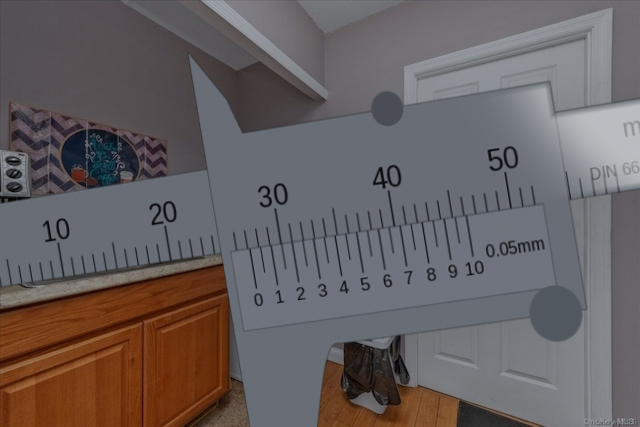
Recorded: **27.2** mm
